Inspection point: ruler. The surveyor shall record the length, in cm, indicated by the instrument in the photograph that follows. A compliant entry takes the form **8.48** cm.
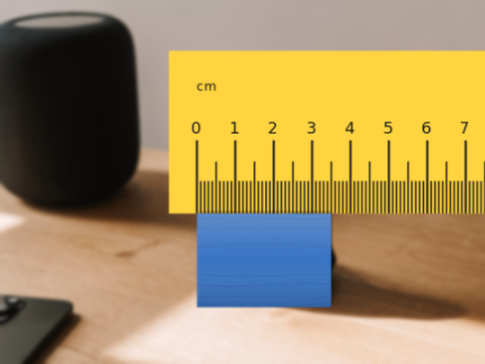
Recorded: **3.5** cm
